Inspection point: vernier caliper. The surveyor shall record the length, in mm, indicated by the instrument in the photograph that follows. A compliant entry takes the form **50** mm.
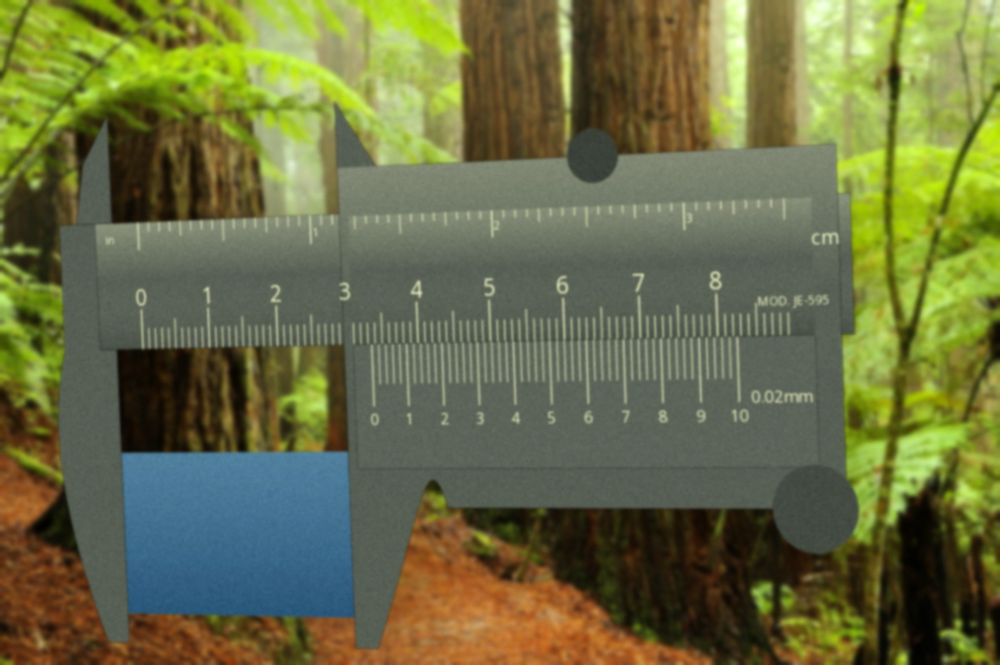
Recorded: **33.5** mm
